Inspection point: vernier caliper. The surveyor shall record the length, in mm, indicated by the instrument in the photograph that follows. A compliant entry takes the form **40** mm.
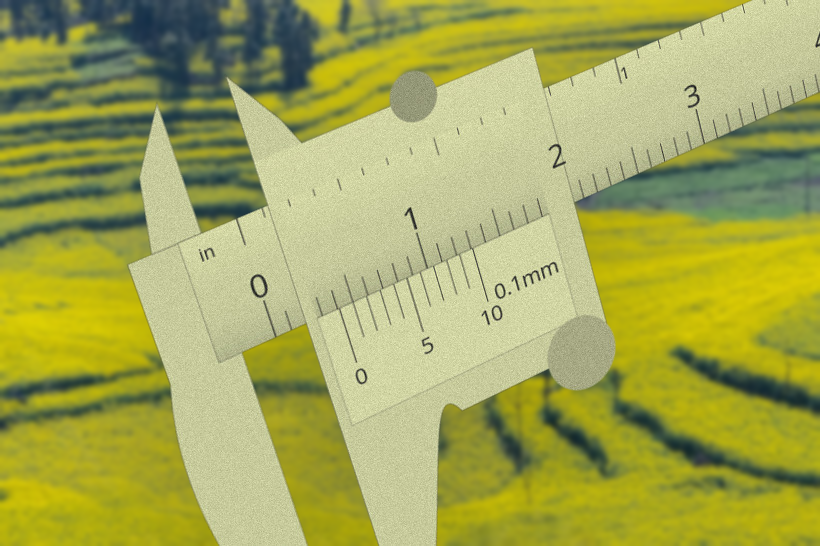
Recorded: **4.1** mm
